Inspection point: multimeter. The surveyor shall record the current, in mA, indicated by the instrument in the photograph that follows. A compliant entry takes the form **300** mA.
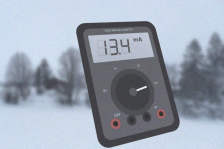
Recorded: **13.4** mA
